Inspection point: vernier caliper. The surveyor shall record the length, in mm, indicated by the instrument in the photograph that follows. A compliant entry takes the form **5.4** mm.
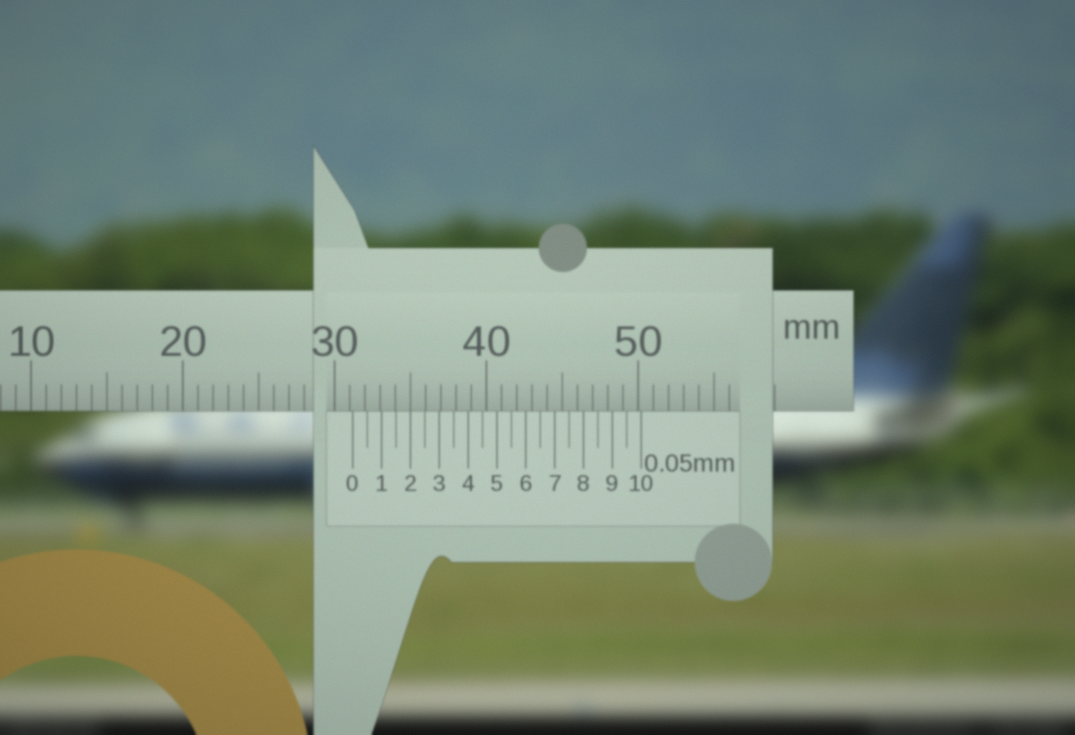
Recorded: **31.2** mm
